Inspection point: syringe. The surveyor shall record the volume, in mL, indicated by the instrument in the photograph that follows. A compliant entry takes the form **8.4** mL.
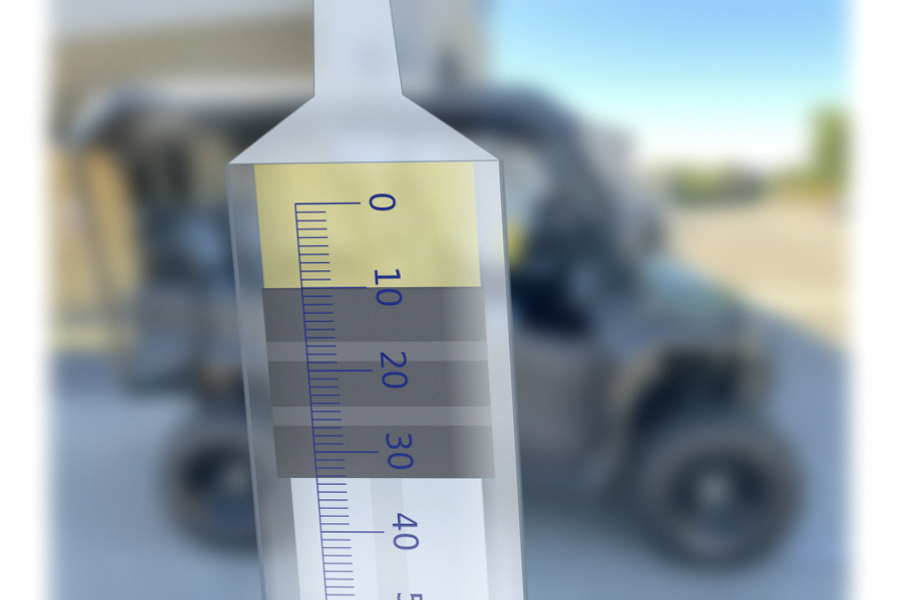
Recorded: **10** mL
